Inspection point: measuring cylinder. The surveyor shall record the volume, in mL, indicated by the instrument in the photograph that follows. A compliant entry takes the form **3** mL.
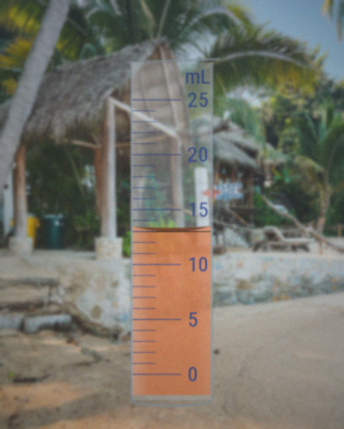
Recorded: **13** mL
